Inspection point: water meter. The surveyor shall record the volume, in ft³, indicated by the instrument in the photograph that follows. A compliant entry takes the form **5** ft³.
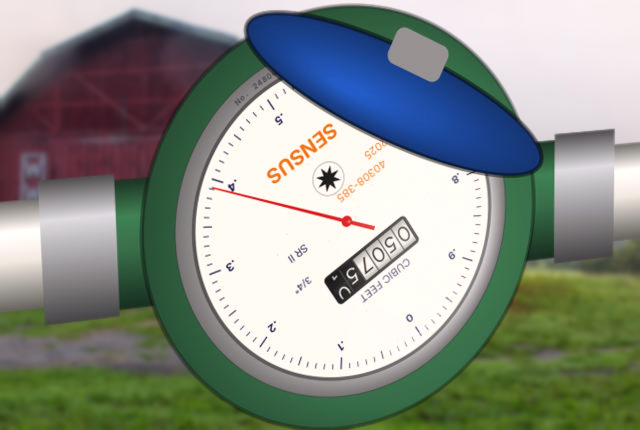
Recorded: **50750.39** ft³
